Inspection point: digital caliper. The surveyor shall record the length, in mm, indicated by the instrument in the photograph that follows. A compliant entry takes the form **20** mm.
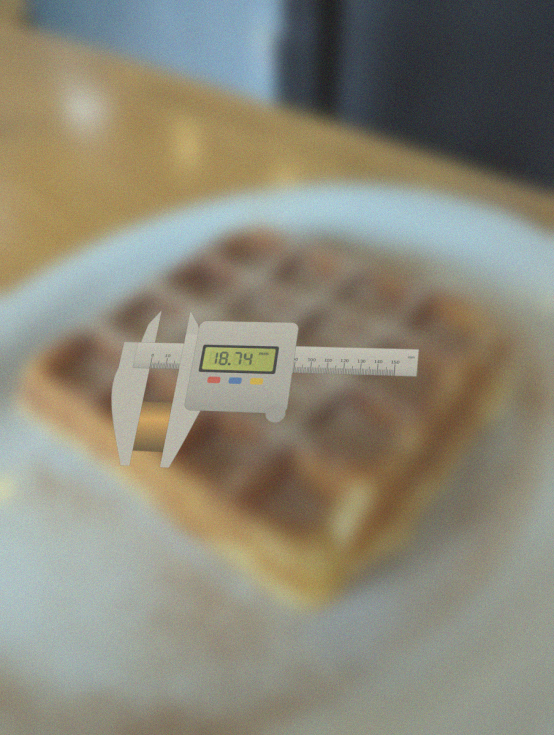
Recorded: **18.74** mm
